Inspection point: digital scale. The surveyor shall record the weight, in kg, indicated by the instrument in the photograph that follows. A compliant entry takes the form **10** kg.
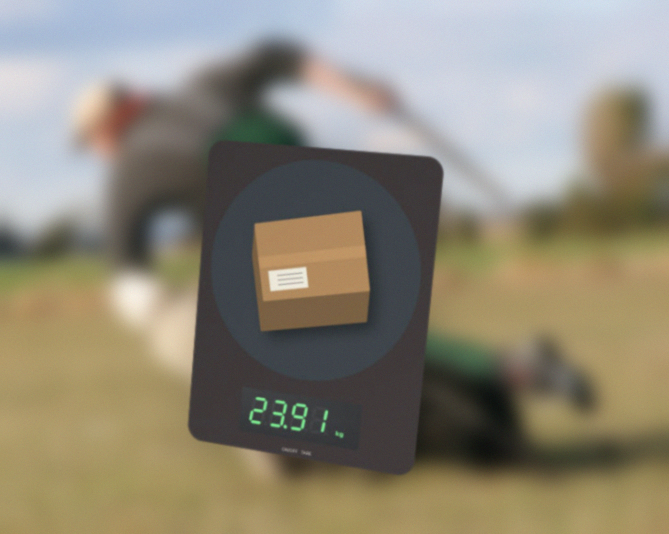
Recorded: **23.91** kg
